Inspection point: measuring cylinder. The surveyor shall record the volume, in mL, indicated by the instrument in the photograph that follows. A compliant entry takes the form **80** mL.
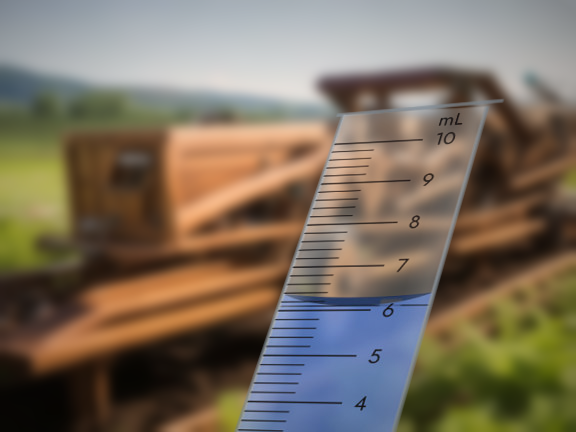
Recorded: **6.1** mL
